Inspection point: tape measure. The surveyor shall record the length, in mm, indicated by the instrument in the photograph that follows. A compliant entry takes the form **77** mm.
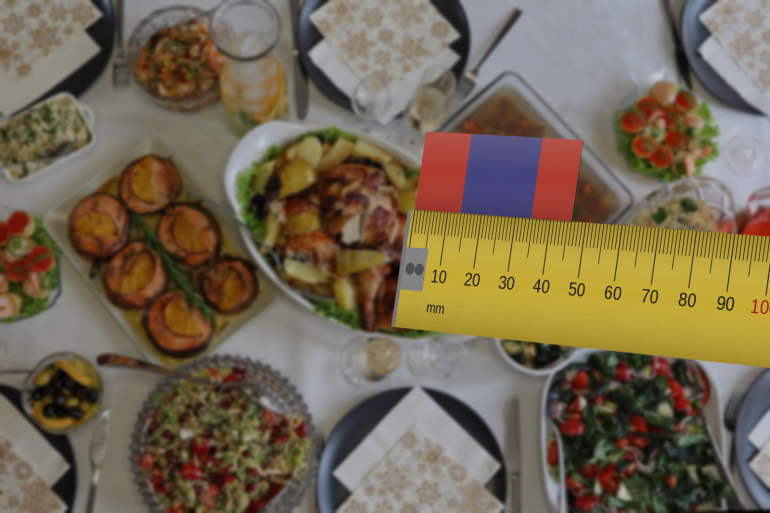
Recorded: **46** mm
